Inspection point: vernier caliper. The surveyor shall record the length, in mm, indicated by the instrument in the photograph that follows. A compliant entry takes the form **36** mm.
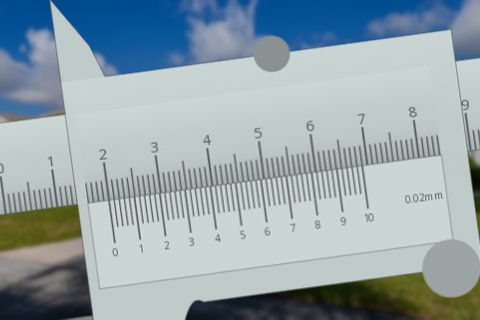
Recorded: **20.0** mm
